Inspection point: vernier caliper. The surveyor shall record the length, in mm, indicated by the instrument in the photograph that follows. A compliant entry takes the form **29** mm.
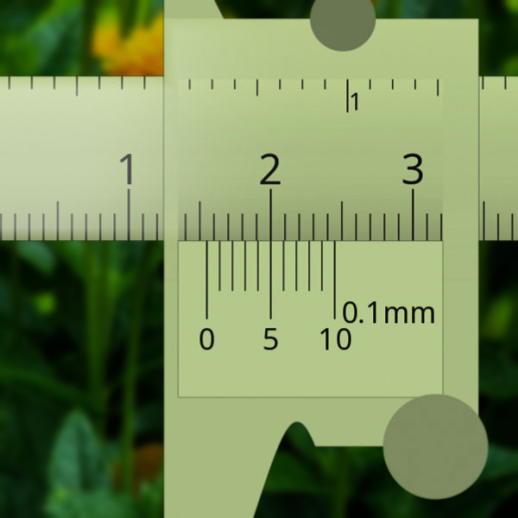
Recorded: **15.5** mm
